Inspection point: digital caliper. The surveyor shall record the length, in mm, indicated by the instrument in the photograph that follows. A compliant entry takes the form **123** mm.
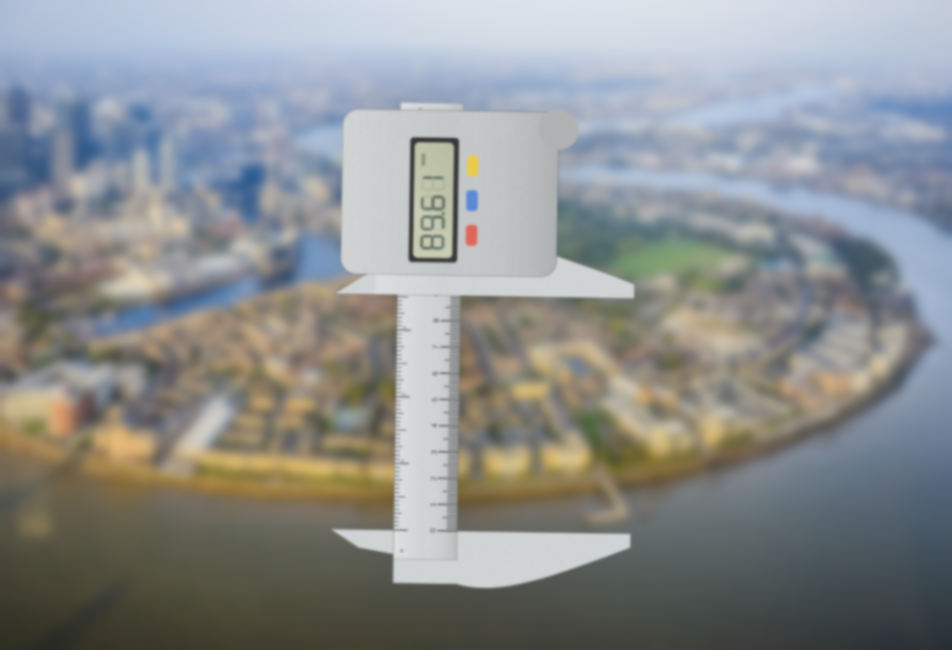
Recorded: **89.61** mm
